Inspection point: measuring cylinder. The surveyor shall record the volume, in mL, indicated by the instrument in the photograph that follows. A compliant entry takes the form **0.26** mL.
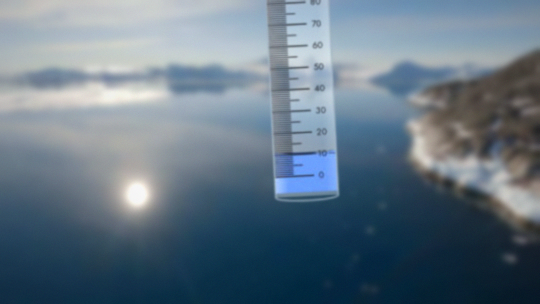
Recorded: **10** mL
